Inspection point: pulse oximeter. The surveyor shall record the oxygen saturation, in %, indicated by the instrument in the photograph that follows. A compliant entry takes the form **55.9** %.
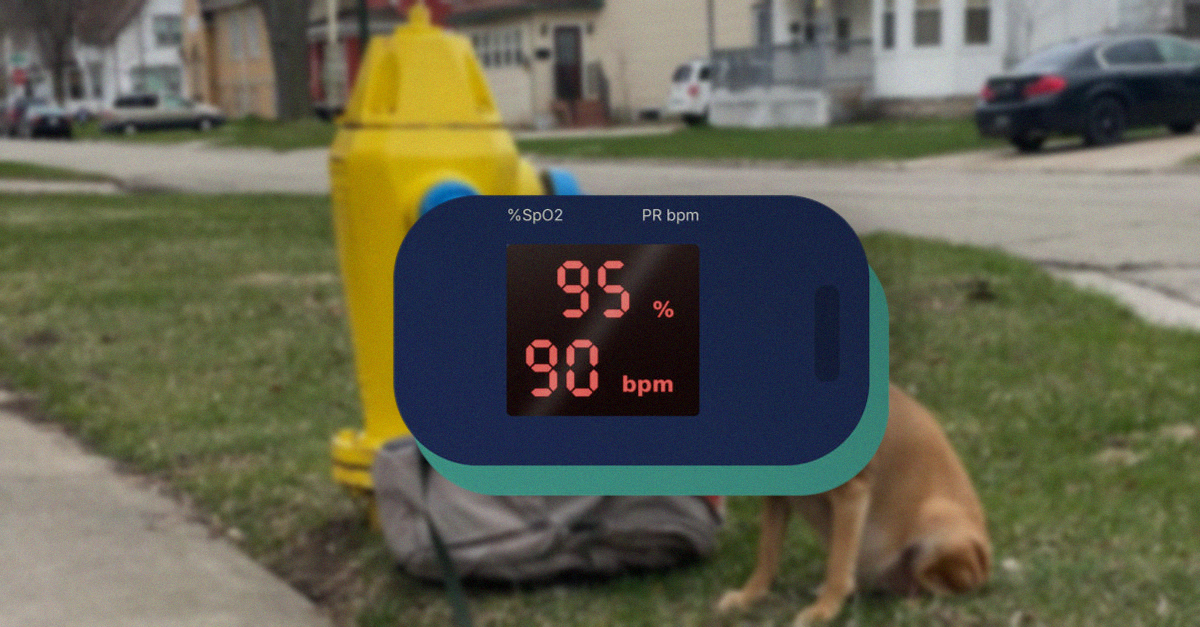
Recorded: **95** %
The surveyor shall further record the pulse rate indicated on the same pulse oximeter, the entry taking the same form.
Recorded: **90** bpm
